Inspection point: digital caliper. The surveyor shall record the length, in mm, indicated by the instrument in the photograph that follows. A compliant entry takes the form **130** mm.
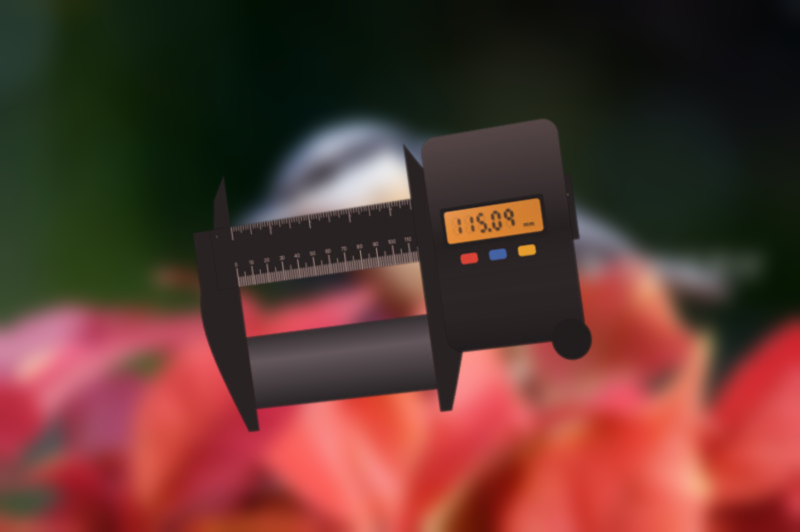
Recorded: **115.09** mm
